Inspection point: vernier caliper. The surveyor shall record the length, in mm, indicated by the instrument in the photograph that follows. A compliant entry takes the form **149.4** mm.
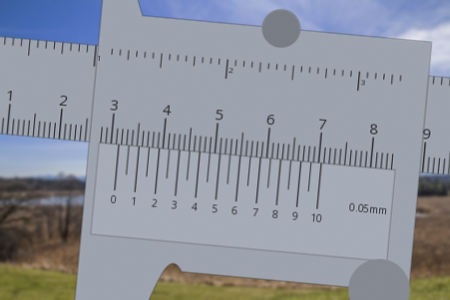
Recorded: **31.5** mm
